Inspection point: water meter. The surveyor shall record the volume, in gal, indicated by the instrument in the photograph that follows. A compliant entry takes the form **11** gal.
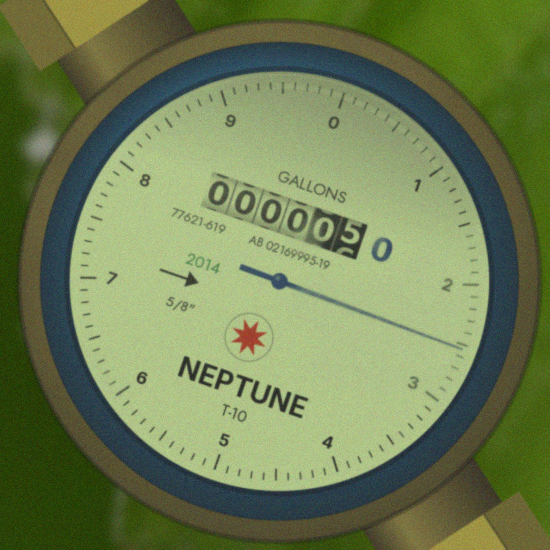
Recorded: **52.5** gal
